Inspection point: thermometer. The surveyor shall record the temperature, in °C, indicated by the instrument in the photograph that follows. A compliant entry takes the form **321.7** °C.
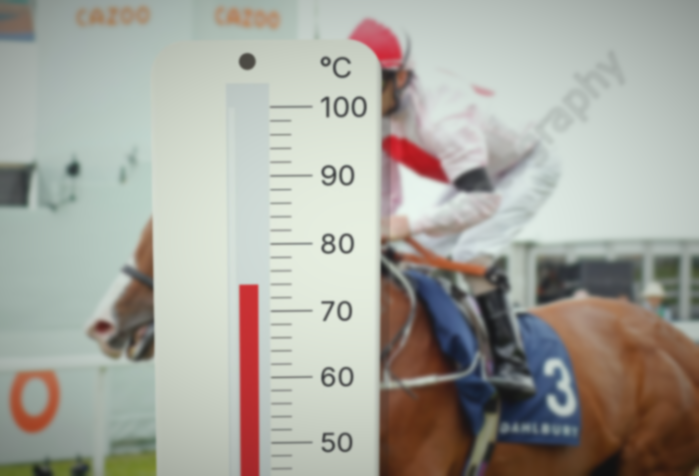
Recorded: **74** °C
